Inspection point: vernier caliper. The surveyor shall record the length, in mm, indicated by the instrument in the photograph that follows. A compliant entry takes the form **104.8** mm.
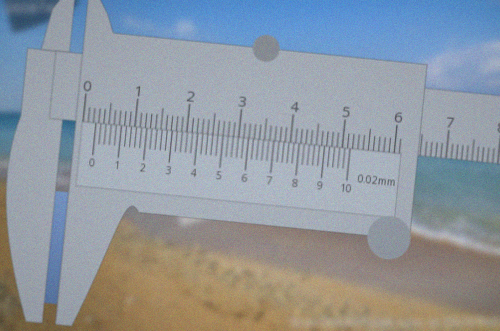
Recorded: **2.5** mm
